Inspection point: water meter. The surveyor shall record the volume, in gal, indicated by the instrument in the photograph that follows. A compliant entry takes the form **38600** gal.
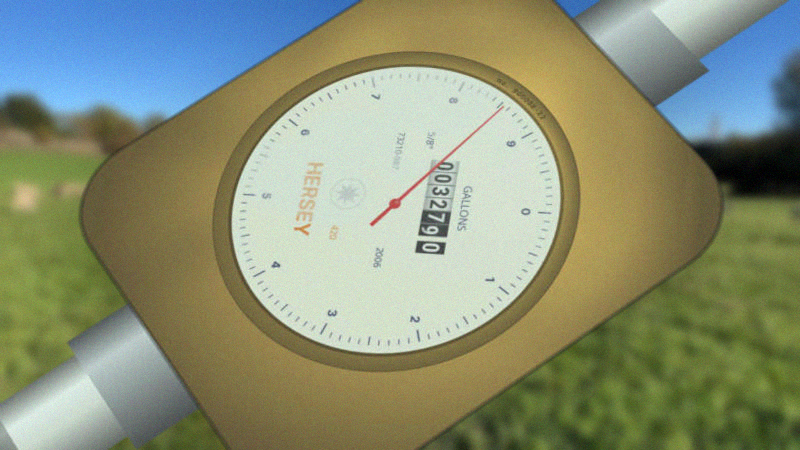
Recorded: **32788.5** gal
